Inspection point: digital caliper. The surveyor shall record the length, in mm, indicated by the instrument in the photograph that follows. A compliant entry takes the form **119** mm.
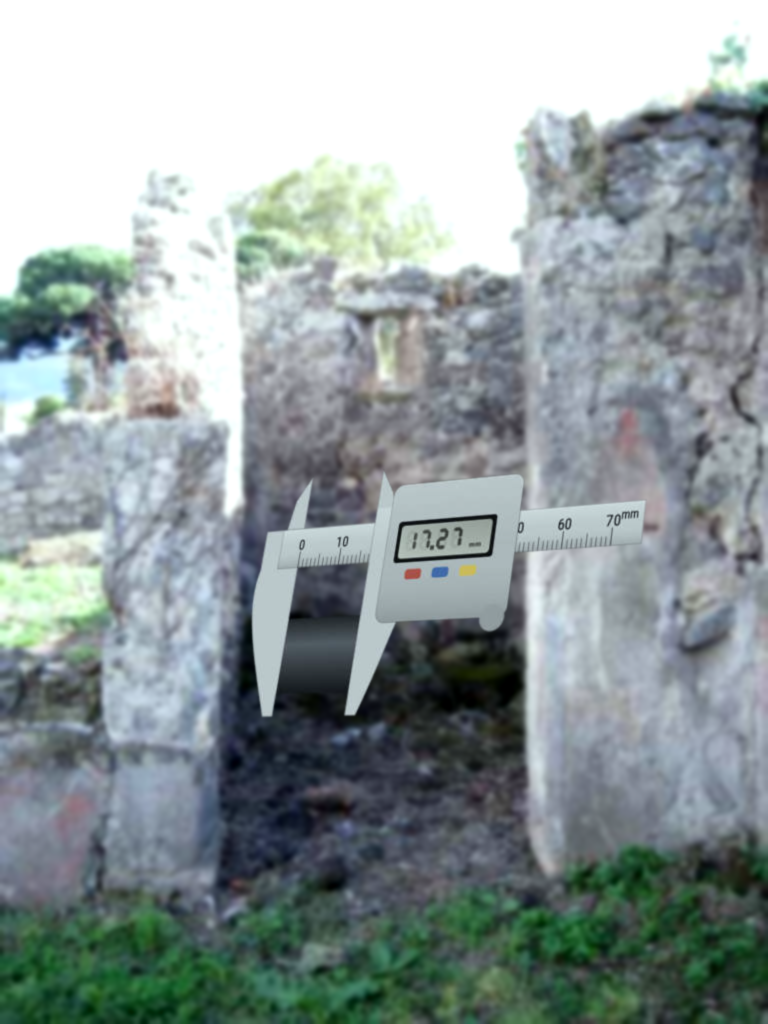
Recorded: **17.27** mm
